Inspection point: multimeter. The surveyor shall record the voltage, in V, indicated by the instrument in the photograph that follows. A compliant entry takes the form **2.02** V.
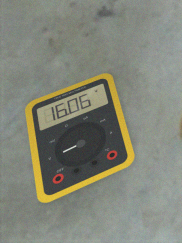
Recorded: **16.06** V
